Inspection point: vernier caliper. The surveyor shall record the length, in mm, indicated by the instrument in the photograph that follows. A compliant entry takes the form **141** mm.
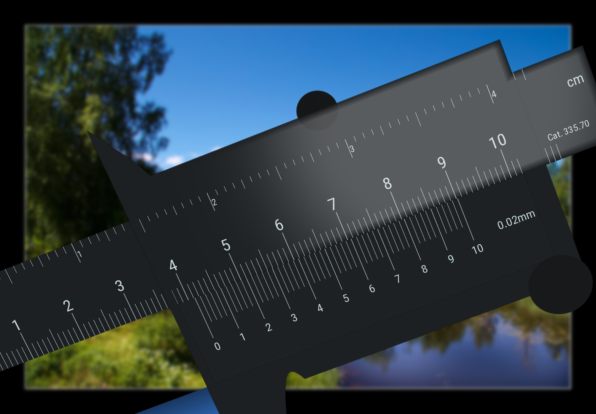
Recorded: **41.2** mm
